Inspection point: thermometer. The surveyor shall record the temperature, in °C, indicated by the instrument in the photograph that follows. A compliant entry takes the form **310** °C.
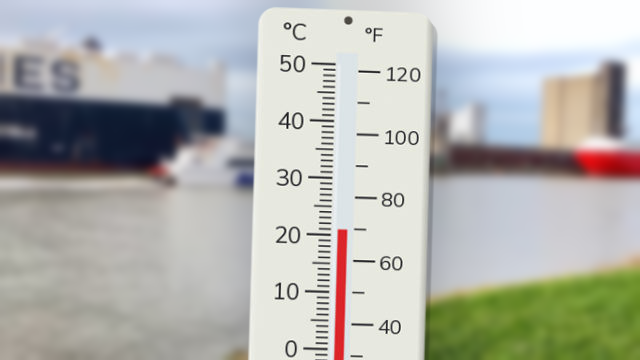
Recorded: **21** °C
